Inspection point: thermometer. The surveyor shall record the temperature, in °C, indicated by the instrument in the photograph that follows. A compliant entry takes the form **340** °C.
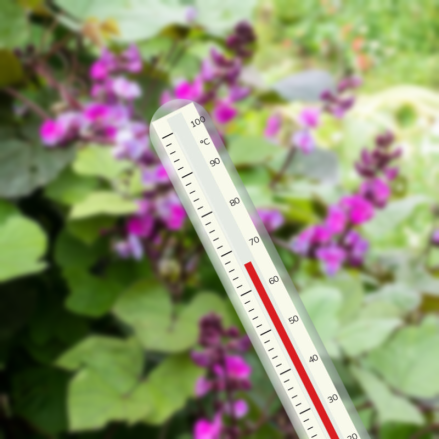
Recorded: **66** °C
